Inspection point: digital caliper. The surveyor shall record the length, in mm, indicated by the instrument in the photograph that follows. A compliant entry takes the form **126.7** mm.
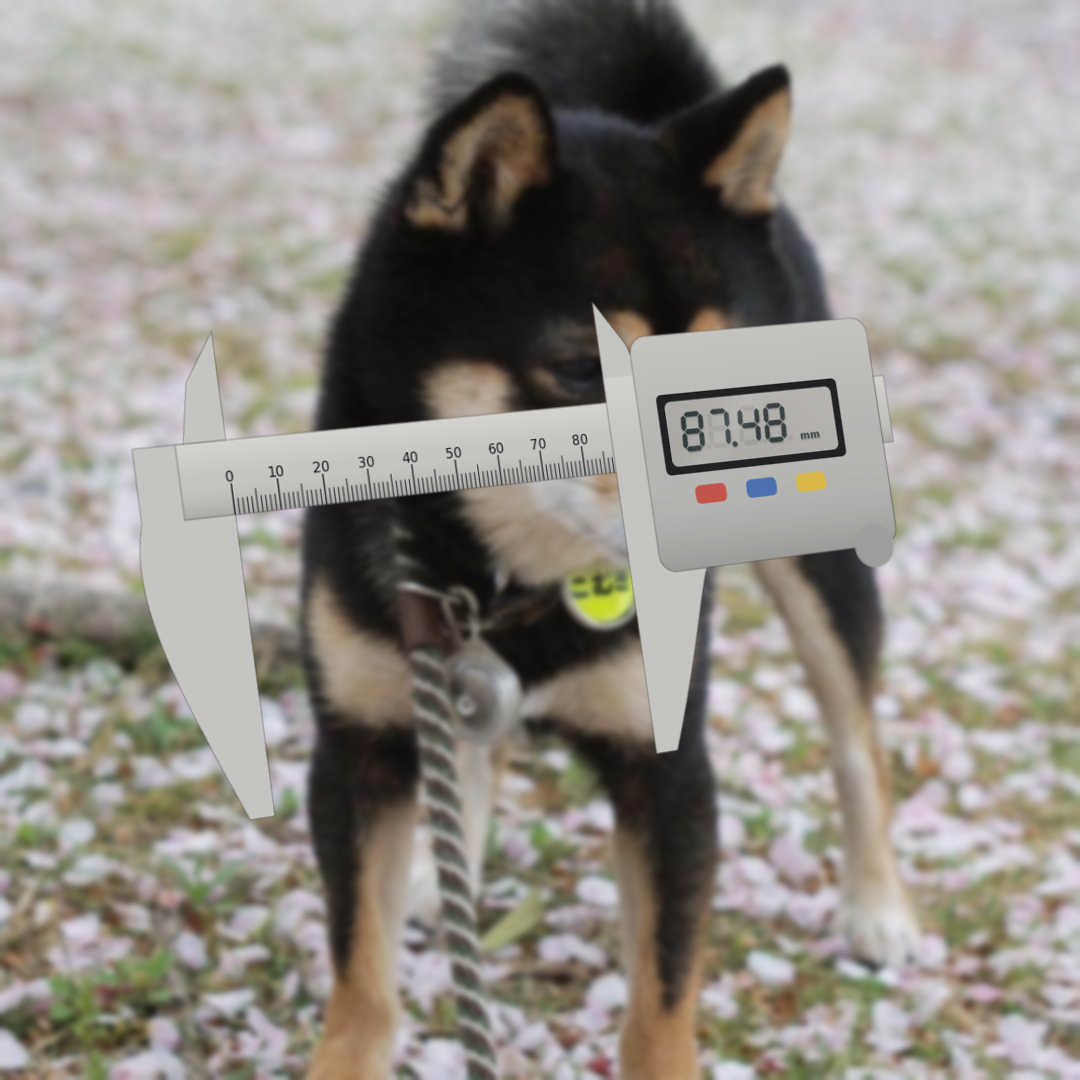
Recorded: **87.48** mm
